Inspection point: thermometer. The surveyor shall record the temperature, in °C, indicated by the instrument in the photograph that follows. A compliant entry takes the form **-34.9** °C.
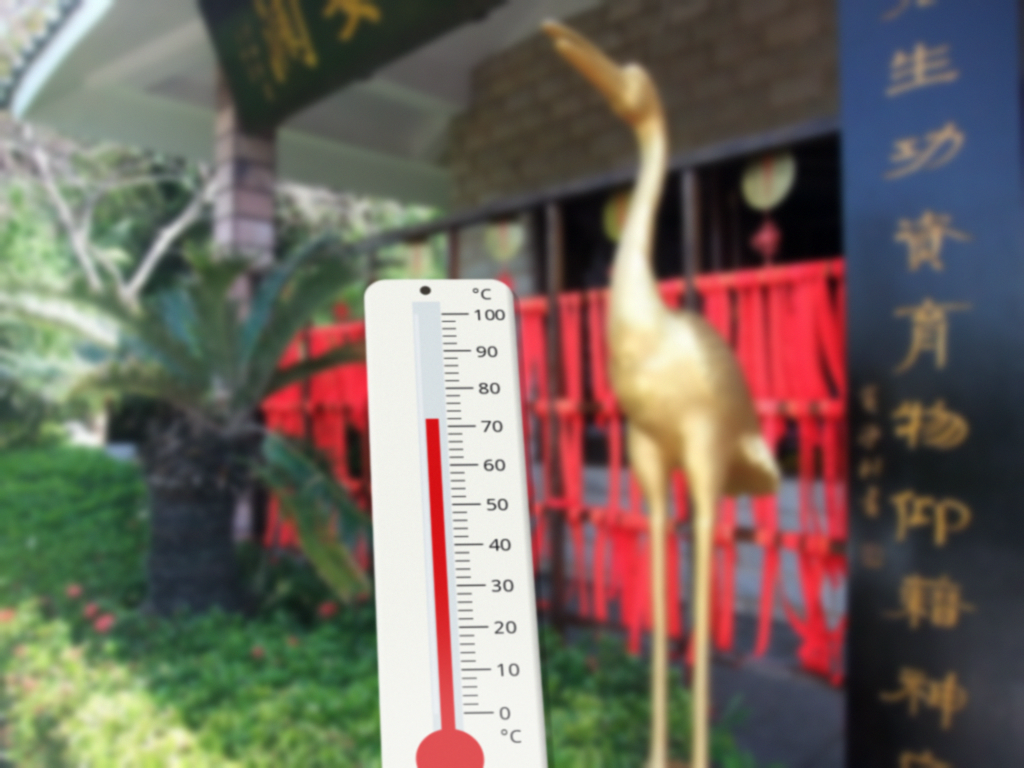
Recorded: **72** °C
